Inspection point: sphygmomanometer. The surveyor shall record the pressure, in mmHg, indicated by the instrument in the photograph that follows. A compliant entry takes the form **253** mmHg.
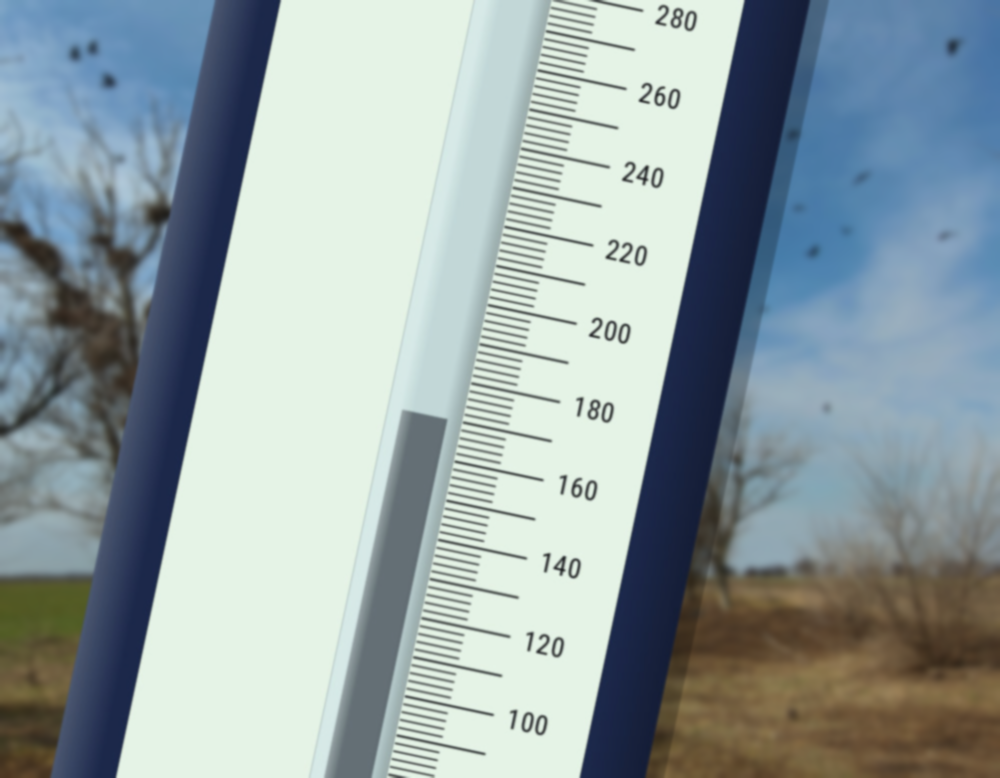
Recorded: **170** mmHg
